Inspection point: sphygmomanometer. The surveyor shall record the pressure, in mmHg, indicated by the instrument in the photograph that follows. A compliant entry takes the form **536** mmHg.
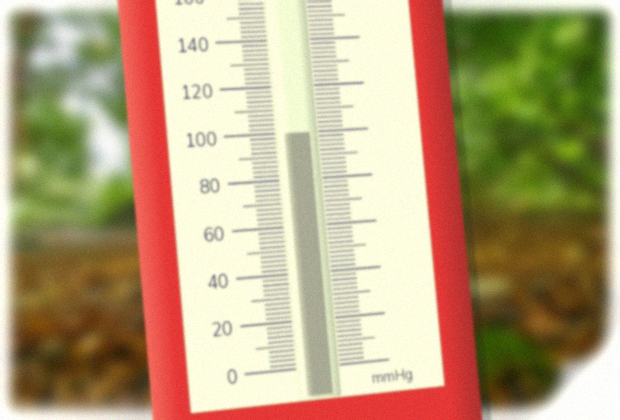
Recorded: **100** mmHg
